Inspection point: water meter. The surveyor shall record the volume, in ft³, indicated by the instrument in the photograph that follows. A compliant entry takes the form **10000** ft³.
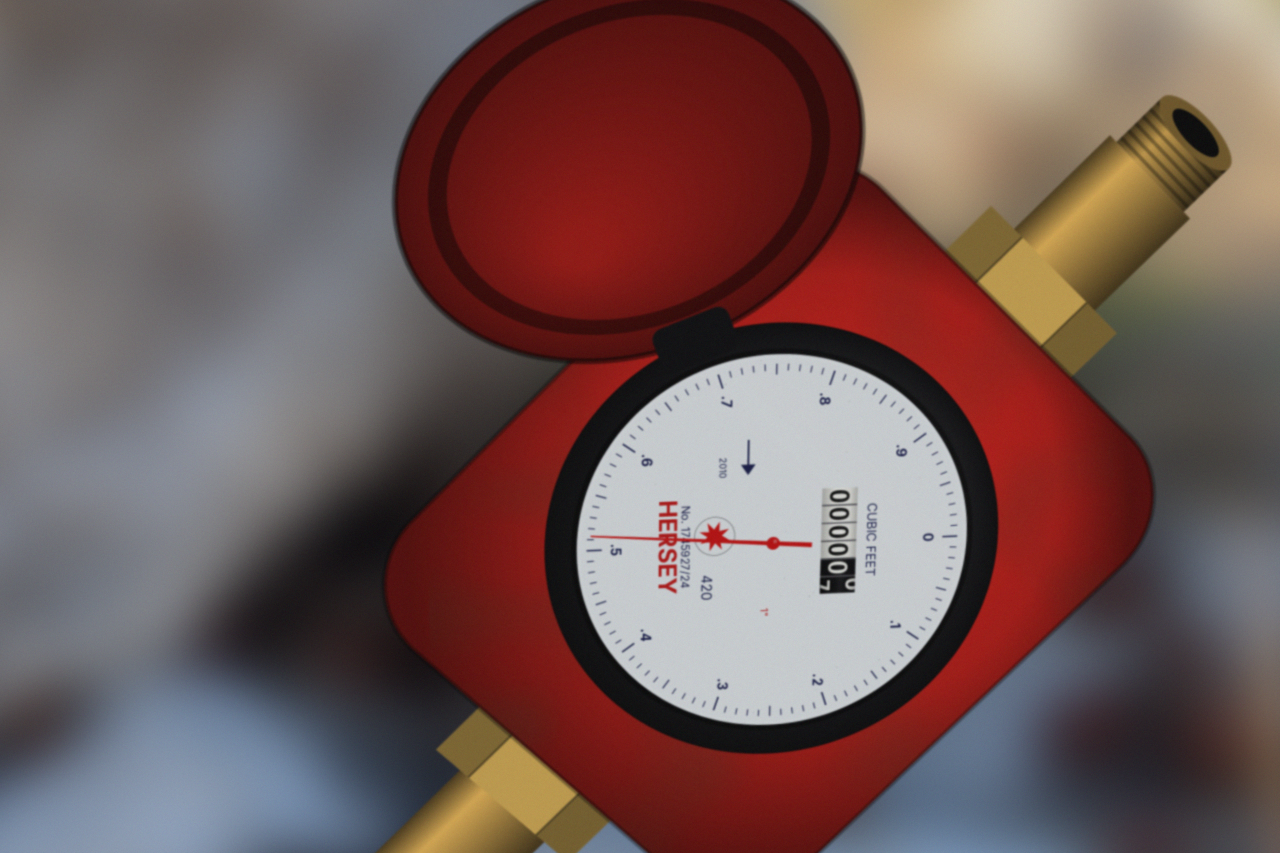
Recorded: **6.51** ft³
